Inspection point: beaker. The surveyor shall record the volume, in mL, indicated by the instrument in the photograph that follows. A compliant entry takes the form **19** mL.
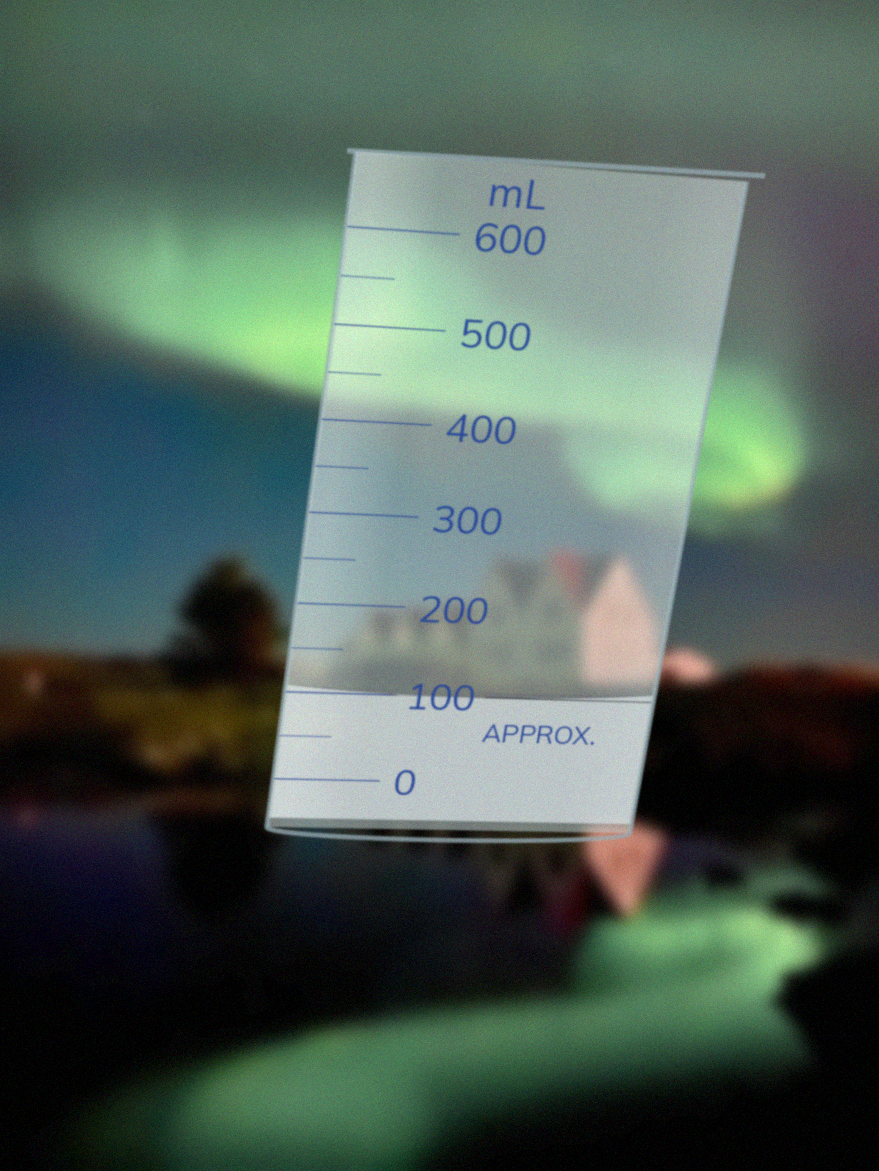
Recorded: **100** mL
